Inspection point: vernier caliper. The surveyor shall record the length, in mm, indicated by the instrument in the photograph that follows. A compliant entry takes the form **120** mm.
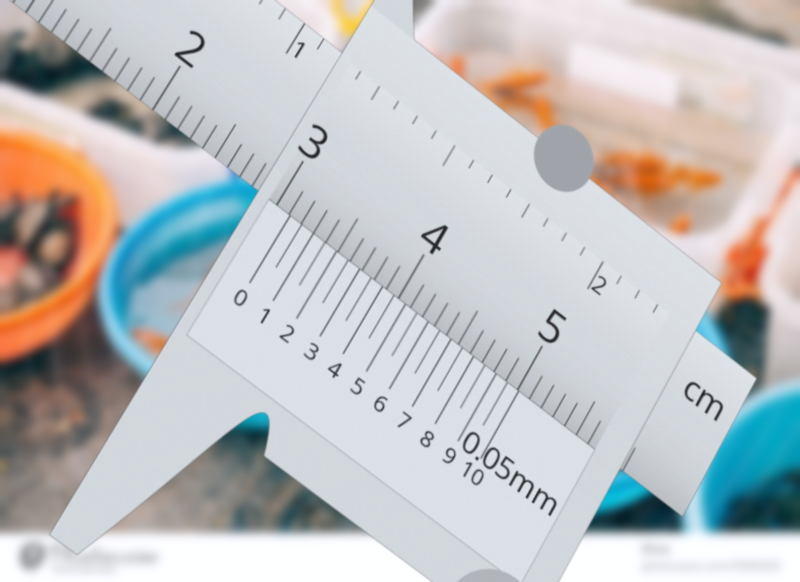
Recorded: **31.1** mm
